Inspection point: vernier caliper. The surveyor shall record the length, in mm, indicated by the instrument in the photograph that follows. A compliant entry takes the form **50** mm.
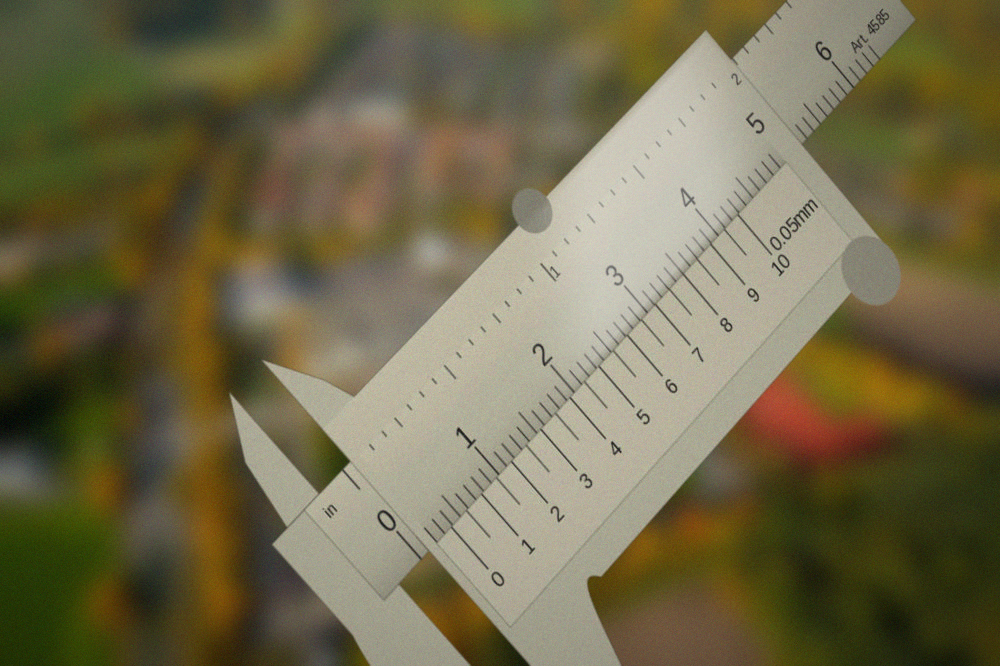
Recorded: **3.8** mm
